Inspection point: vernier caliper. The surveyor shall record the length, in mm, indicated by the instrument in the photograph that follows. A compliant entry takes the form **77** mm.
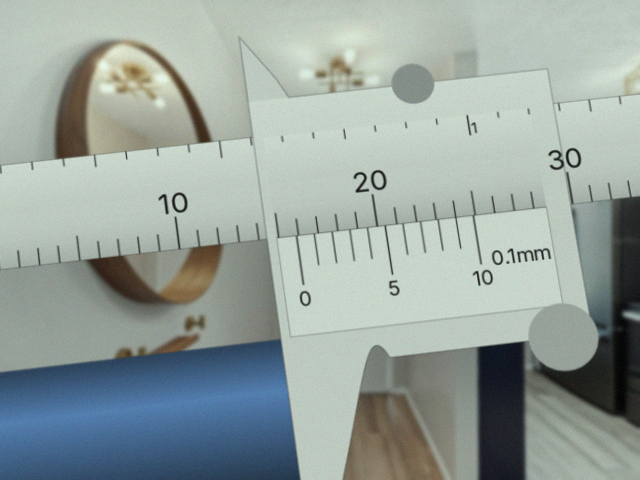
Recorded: **15.9** mm
